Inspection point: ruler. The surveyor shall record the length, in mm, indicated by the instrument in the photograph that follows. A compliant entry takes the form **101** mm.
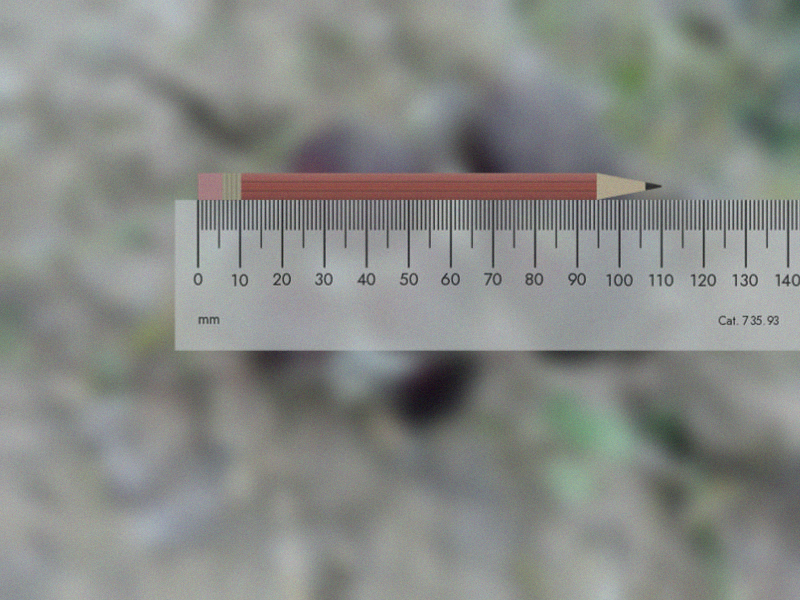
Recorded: **110** mm
